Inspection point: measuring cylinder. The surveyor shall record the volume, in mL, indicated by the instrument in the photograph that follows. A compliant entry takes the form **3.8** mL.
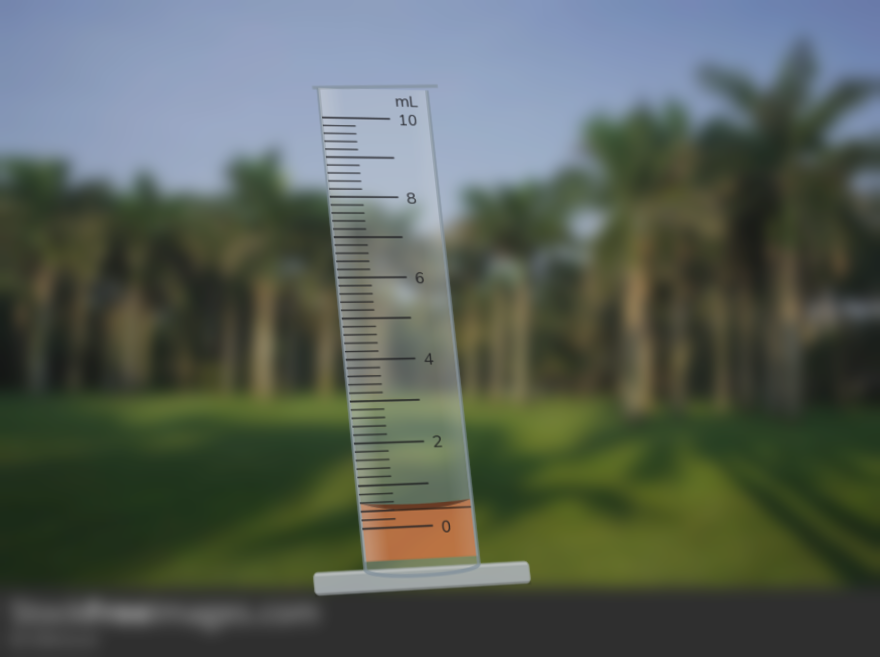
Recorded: **0.4** mL
